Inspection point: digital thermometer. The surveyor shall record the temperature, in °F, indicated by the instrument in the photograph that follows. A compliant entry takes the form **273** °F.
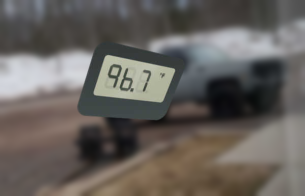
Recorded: **96.7** °F
